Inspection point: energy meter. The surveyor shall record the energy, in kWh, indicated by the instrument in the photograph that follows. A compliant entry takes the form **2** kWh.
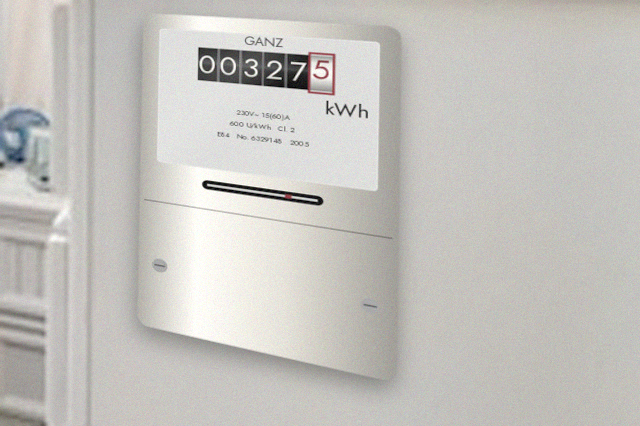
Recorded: **327.5** kWh
